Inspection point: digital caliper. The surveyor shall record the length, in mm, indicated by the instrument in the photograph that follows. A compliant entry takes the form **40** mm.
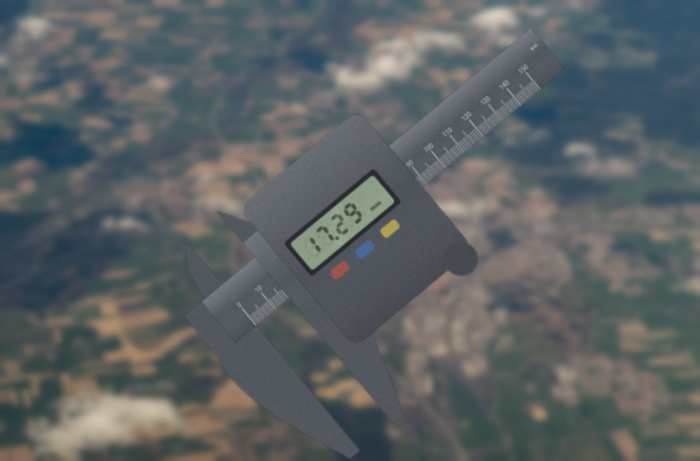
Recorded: **17.29** mm
